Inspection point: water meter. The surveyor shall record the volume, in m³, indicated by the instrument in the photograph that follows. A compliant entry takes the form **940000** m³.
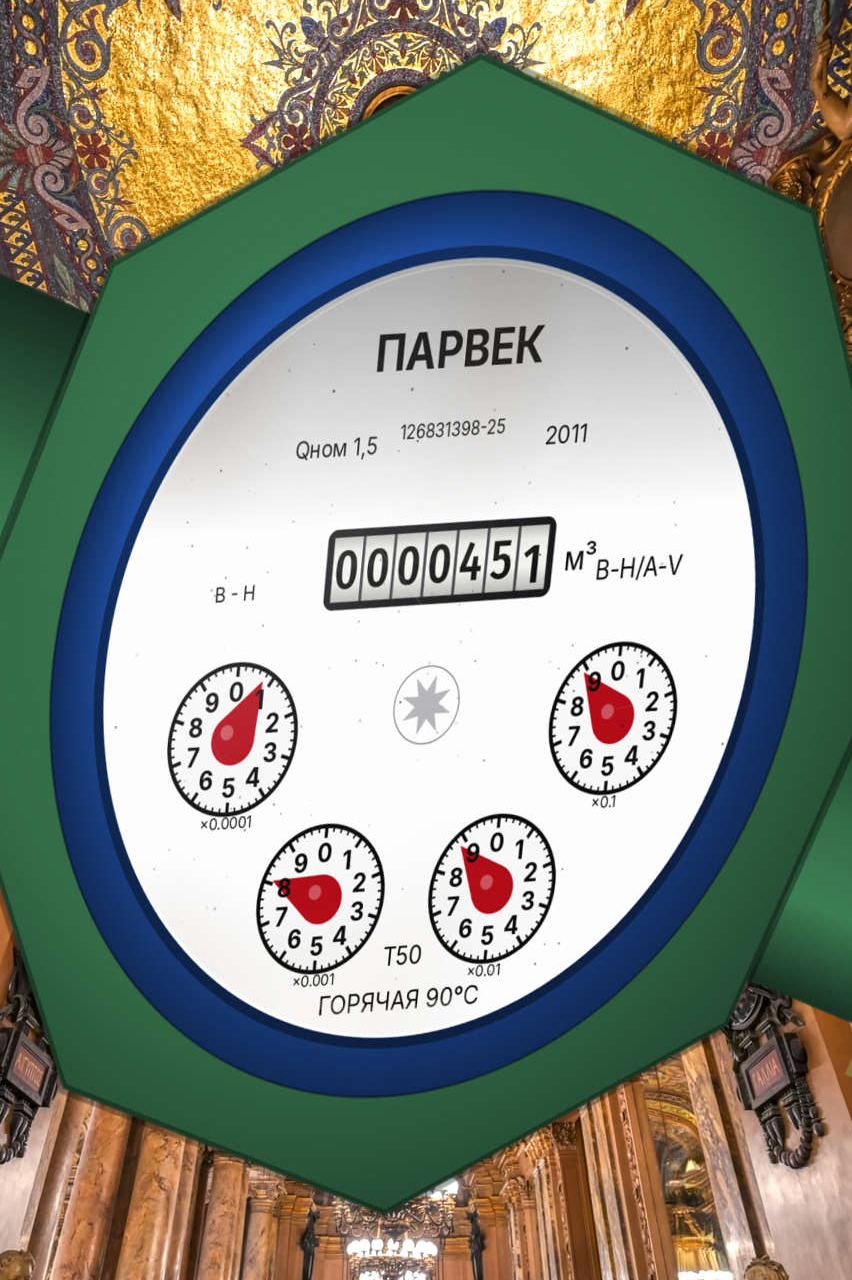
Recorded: **450.8880** m³
